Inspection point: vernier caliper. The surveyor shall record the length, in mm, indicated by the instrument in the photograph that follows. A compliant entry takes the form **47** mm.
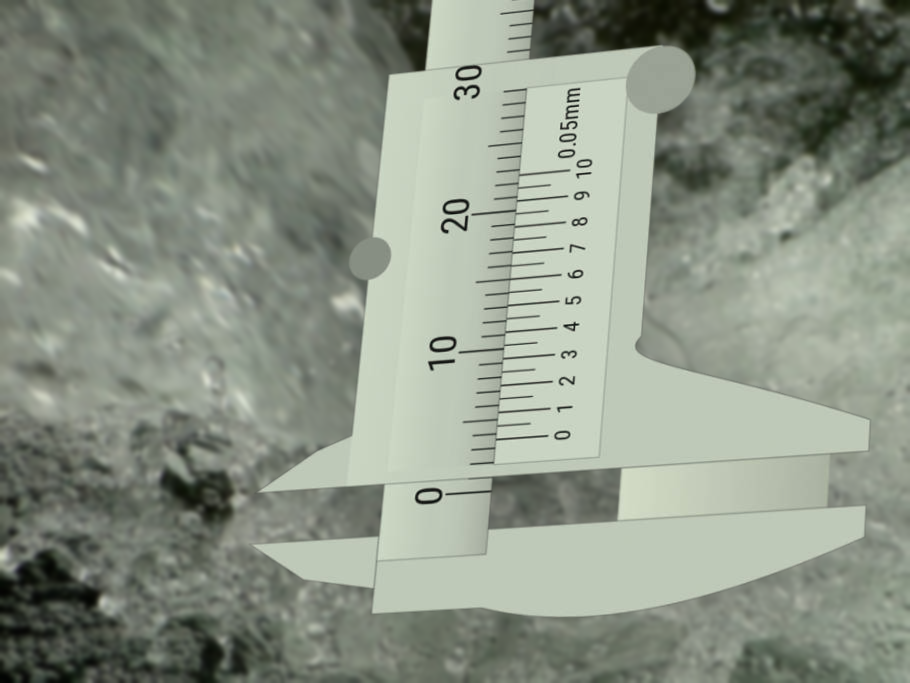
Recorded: **3.6** mm
